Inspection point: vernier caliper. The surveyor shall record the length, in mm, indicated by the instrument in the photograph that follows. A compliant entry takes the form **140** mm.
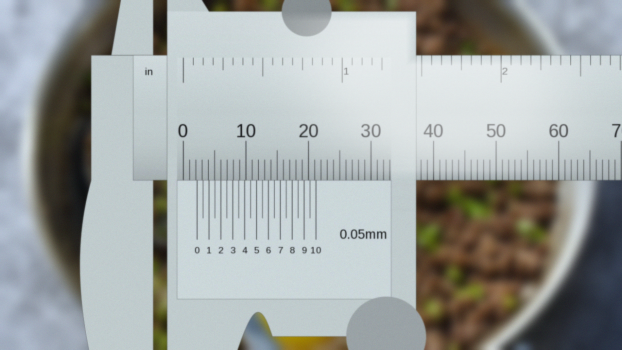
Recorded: **2.2** mm
